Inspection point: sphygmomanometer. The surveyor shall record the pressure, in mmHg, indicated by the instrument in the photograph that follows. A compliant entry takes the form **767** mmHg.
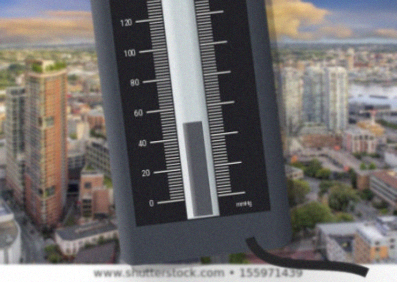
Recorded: **50** mmHg
